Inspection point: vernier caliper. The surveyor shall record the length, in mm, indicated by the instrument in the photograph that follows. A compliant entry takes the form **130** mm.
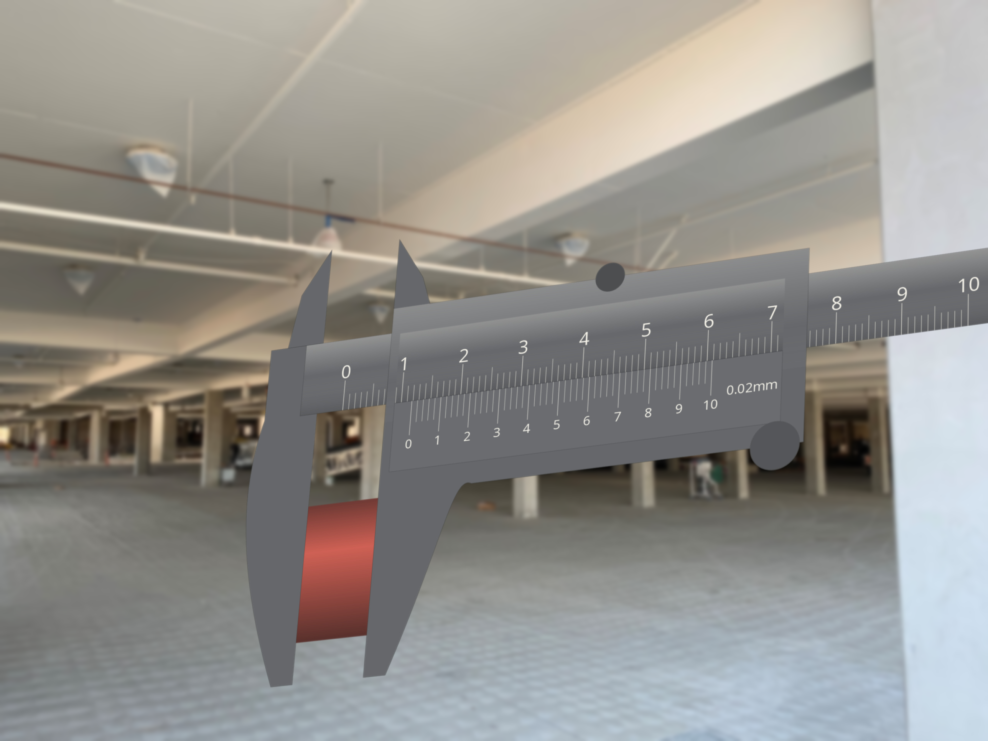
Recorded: **11.8** mm
